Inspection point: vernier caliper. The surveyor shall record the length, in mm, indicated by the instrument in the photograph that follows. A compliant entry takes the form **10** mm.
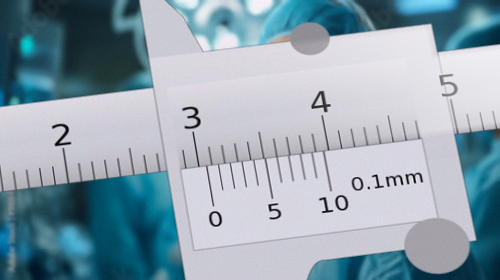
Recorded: **30.6** mm
